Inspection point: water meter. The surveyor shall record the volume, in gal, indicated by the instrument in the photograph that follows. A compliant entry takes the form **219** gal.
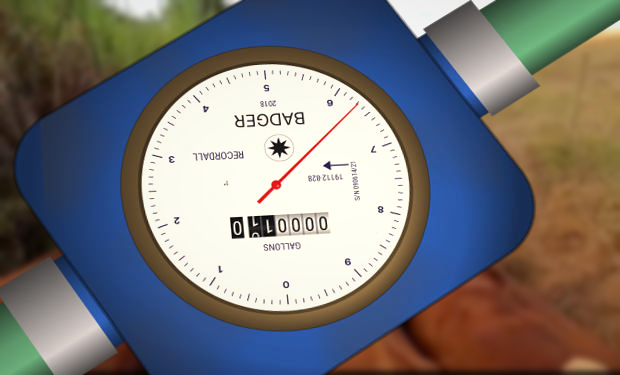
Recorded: **106.3** gal
